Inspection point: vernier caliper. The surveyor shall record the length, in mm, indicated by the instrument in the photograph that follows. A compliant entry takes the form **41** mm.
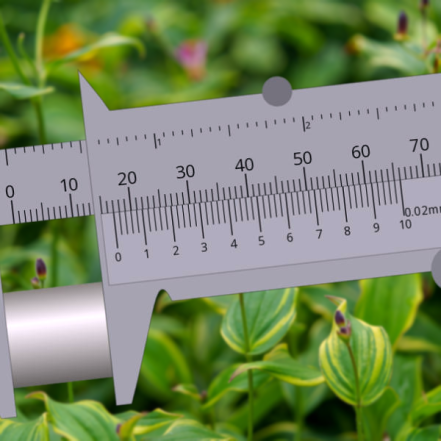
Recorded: **17.0** mm
